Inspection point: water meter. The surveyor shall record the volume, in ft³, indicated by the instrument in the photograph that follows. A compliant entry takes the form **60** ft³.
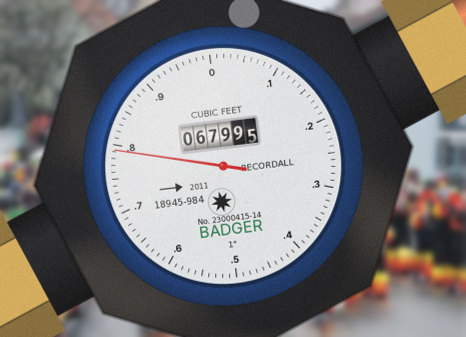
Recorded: **67994.79** ft³
